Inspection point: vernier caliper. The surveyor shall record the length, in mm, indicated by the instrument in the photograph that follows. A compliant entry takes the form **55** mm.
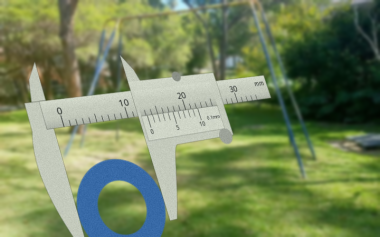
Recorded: **13.2** mm
